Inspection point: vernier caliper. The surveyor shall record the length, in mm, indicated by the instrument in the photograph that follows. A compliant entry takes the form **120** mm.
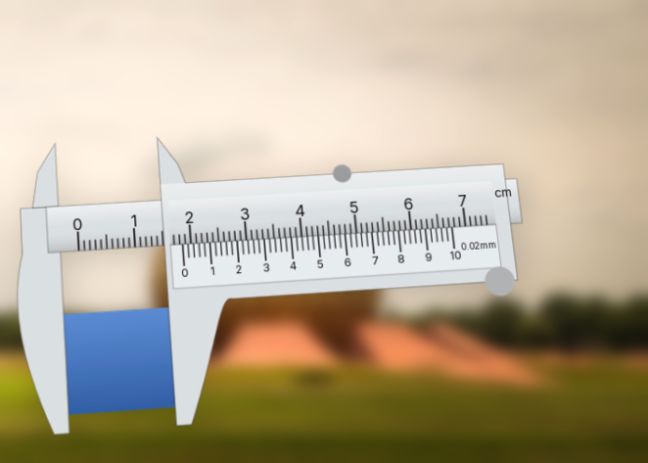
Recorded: **18.5** mm
